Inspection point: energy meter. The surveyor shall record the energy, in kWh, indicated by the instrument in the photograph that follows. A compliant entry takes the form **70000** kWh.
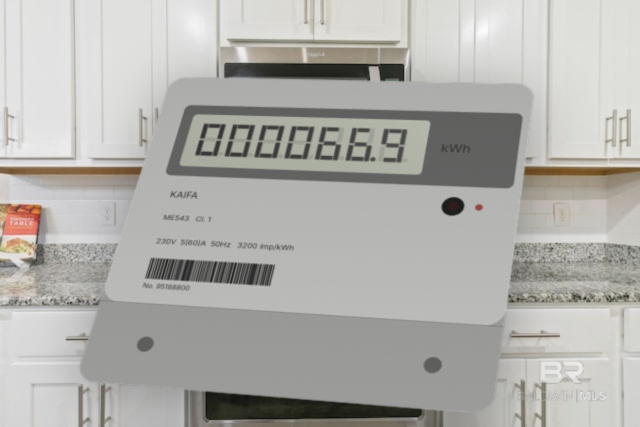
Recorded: **66.9** kWh
